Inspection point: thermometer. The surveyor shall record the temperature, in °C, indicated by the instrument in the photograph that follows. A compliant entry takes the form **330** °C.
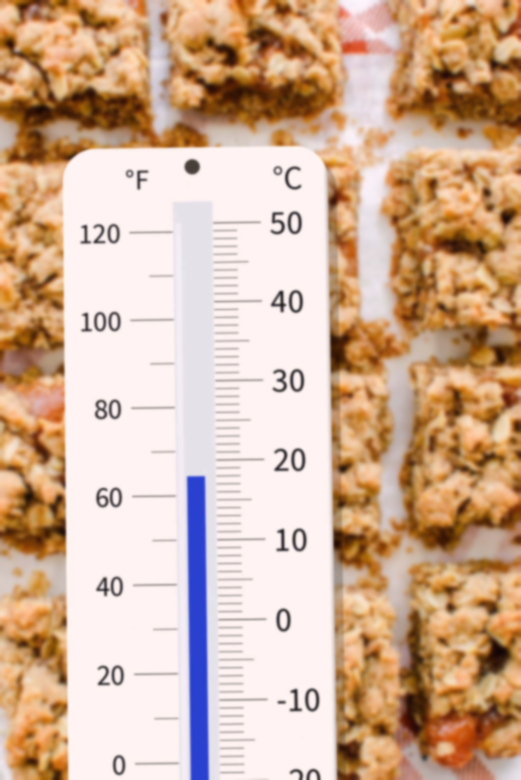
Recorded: **18** °C
